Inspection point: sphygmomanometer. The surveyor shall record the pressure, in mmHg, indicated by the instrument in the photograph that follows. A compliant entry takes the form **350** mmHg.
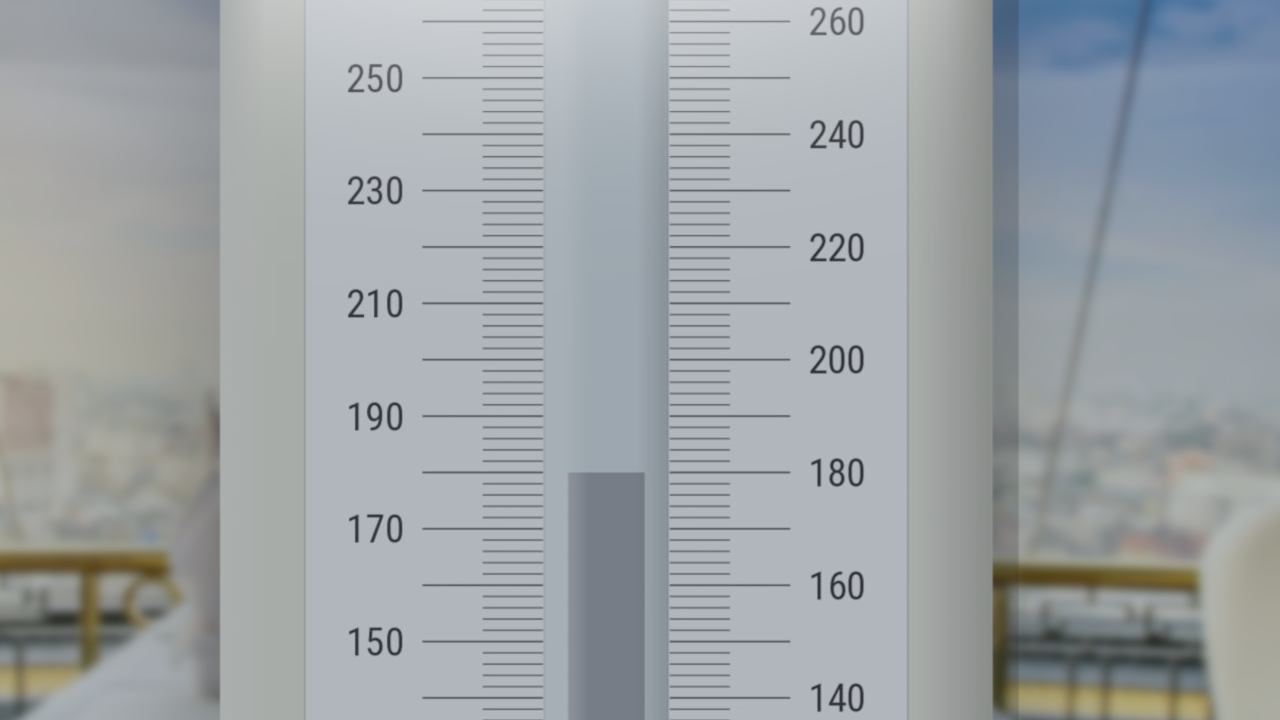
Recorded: **180** mmHg
